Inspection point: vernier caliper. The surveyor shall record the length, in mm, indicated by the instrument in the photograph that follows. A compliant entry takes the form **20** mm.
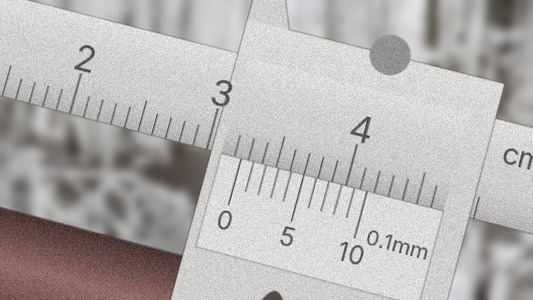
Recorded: **32.5** mm
